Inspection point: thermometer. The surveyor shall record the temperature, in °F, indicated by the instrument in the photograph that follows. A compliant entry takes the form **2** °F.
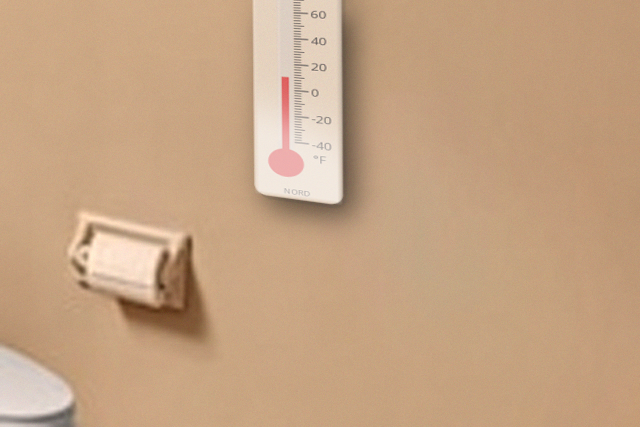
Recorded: **10** °F
